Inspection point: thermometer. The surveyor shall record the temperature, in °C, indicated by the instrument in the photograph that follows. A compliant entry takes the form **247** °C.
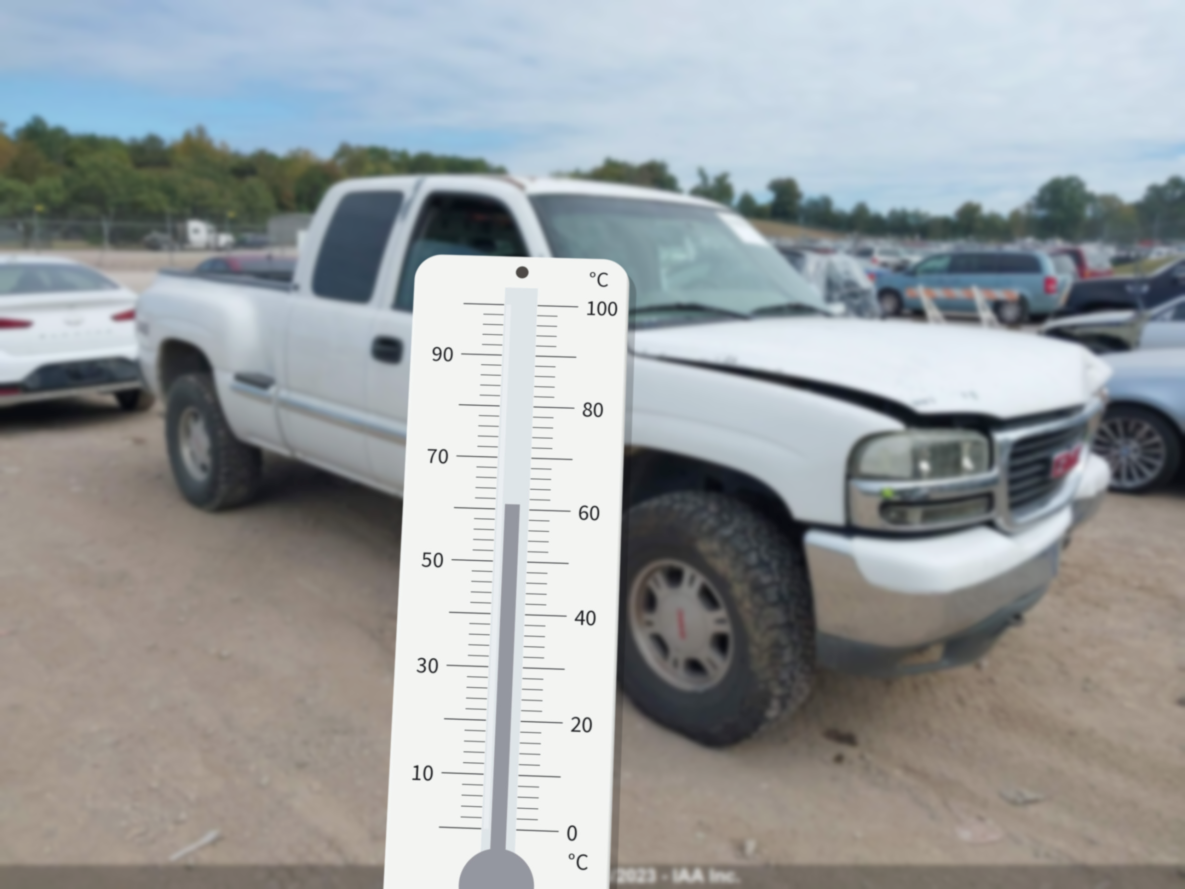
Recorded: **61** °C
